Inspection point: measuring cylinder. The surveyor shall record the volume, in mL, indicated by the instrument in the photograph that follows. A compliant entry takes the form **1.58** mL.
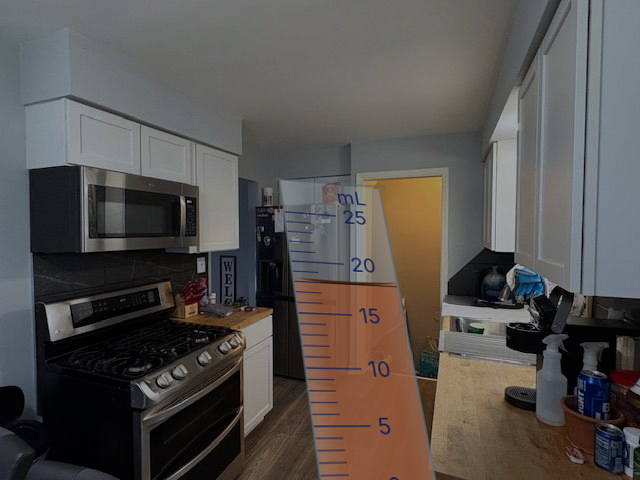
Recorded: **18** mL
